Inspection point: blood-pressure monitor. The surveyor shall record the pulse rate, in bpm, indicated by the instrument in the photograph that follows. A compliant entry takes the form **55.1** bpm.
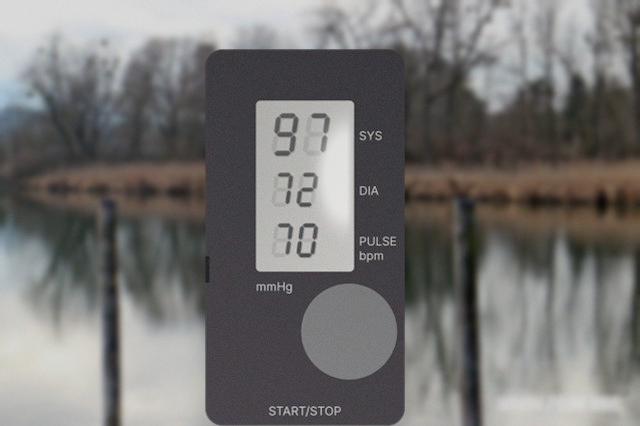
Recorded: **70** bpm
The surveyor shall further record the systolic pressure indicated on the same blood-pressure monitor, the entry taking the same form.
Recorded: **97** mmHg
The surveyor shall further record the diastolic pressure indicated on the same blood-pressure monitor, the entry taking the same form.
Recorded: **72** mmHg
